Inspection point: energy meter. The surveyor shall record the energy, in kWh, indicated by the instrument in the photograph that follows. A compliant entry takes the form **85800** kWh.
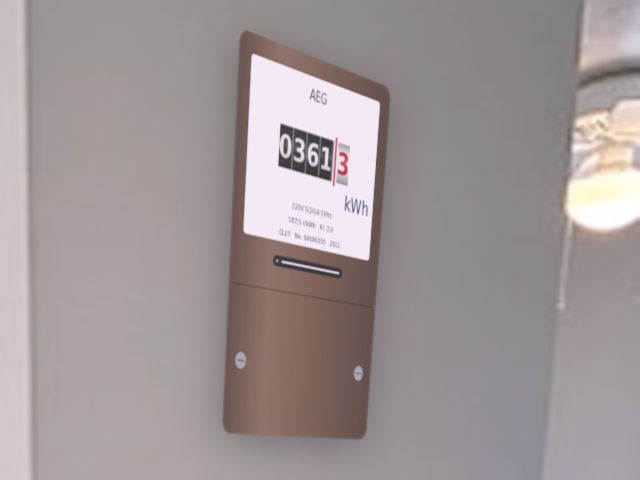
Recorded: **361.3** kWh
